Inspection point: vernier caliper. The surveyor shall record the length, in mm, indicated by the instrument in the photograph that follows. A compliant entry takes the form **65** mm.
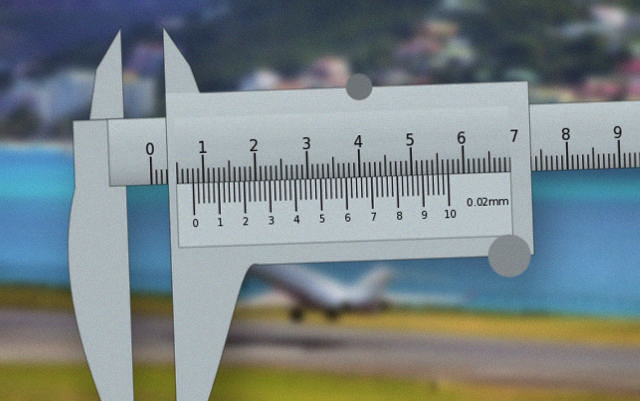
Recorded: **8.0** mm
